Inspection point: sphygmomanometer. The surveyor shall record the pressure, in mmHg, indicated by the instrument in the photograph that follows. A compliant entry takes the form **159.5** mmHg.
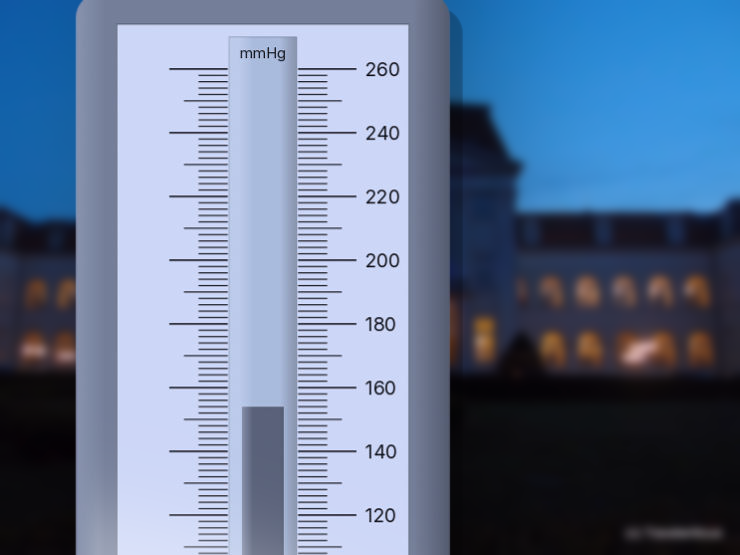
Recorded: **154** mmHg
